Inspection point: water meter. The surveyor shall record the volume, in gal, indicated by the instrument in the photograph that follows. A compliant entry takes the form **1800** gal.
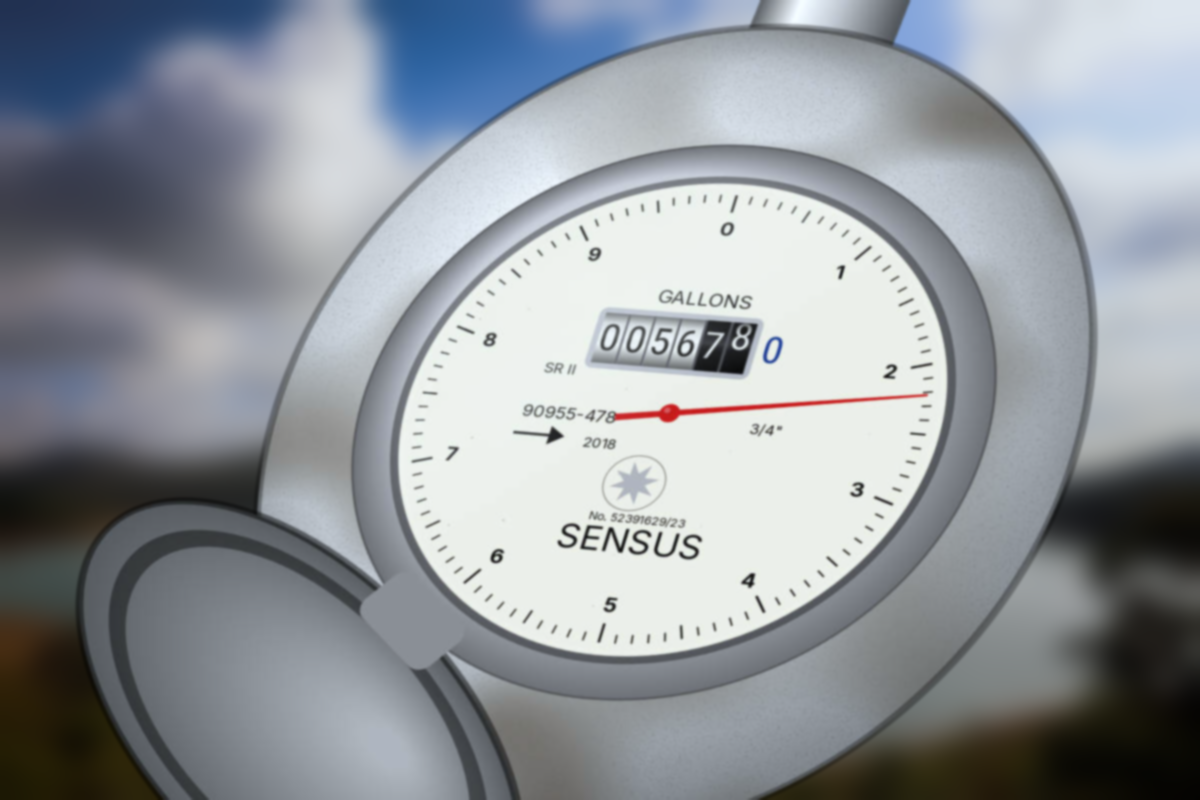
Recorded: **56782.2** gal
